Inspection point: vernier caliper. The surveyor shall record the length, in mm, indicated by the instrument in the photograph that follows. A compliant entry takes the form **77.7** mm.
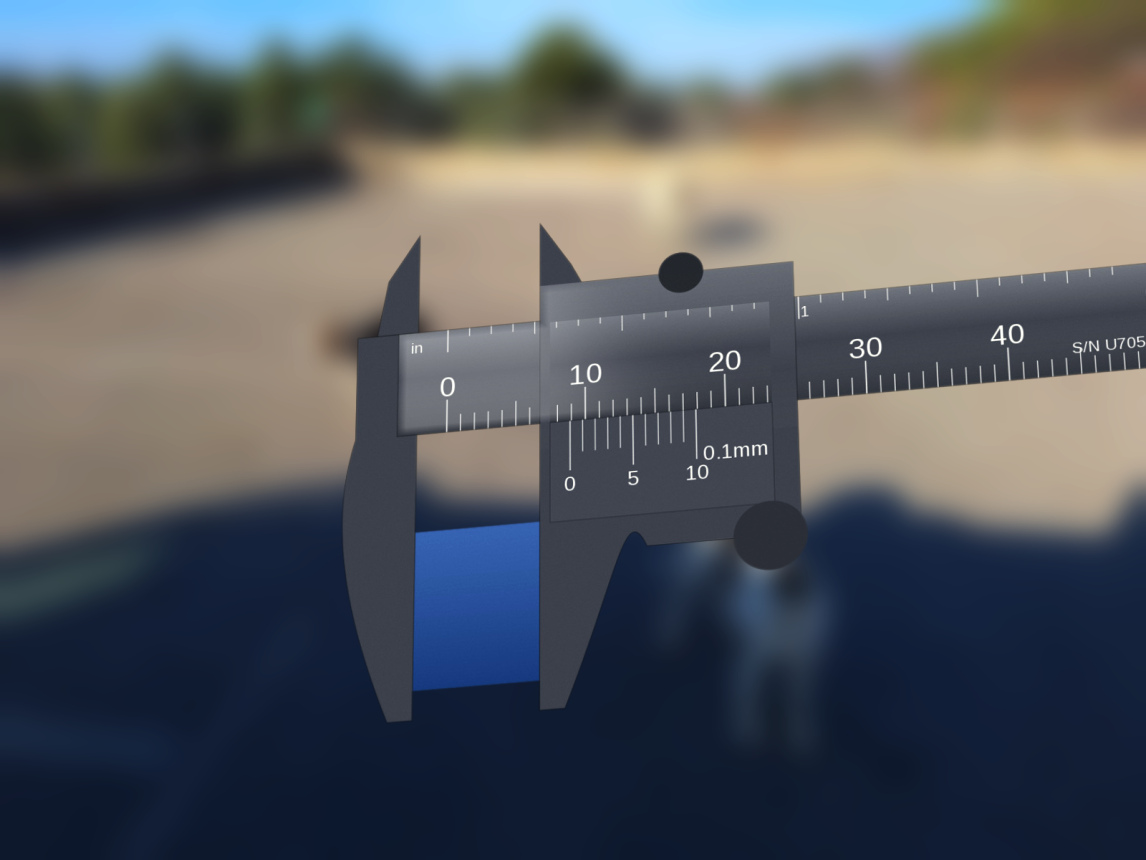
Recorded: **8.9** mm
